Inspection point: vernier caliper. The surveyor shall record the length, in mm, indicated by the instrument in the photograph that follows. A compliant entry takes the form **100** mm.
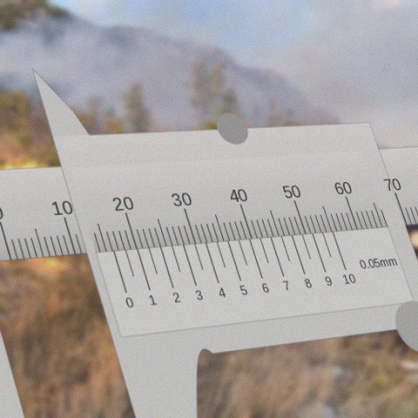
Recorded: **16.2** mm
